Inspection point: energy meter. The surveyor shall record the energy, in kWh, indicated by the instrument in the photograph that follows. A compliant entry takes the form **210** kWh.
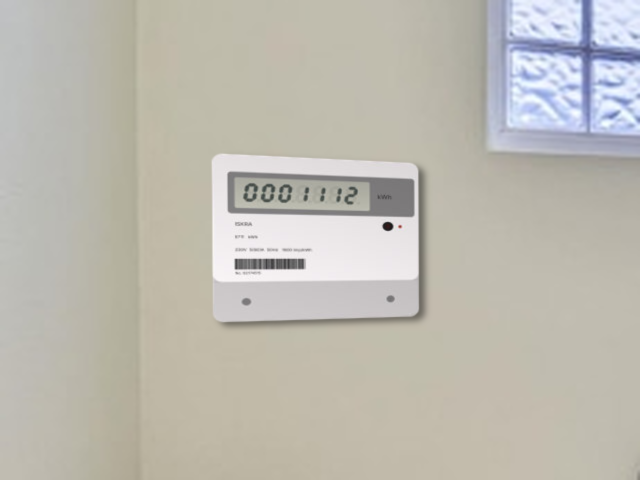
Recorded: **1112** kWh
